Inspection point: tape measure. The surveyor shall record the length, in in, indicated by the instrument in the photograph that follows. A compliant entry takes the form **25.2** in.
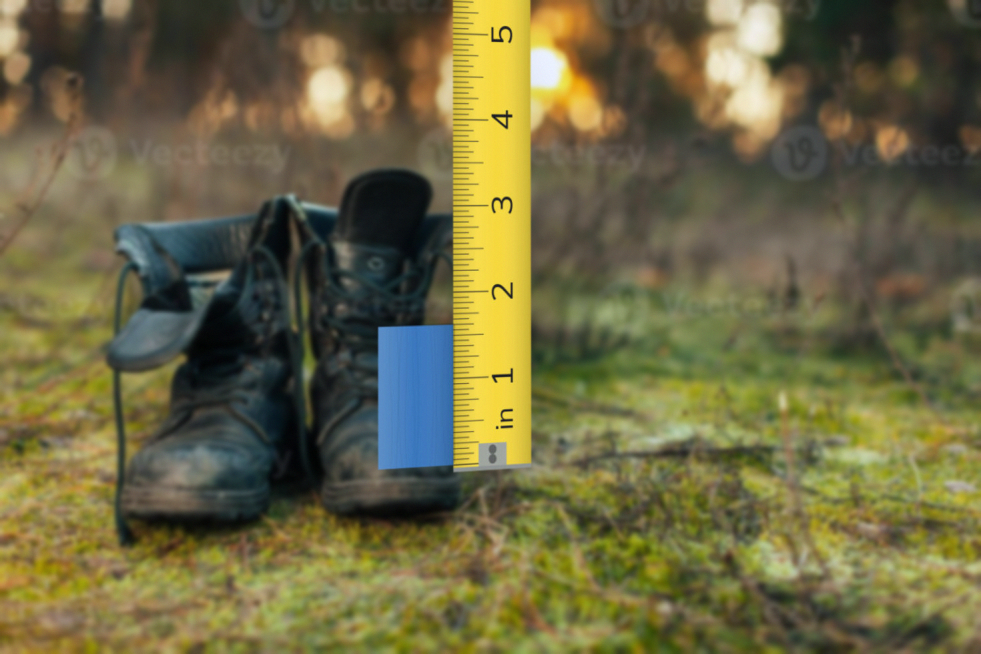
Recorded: **1.625** in
